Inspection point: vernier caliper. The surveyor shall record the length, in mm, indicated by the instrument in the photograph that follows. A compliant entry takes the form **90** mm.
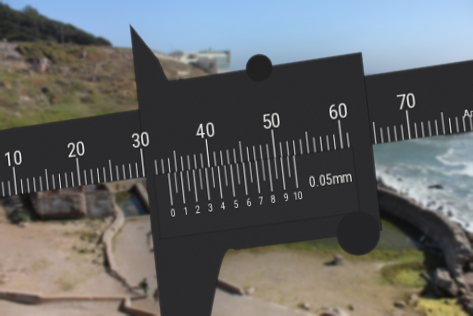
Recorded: **33.8** mm
